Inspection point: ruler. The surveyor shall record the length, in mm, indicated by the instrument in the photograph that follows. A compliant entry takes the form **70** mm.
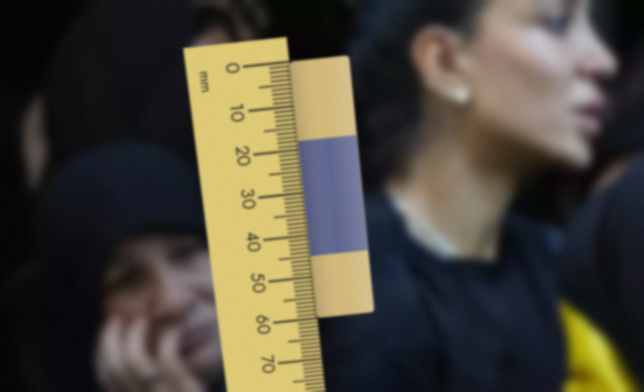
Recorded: **60** mm
